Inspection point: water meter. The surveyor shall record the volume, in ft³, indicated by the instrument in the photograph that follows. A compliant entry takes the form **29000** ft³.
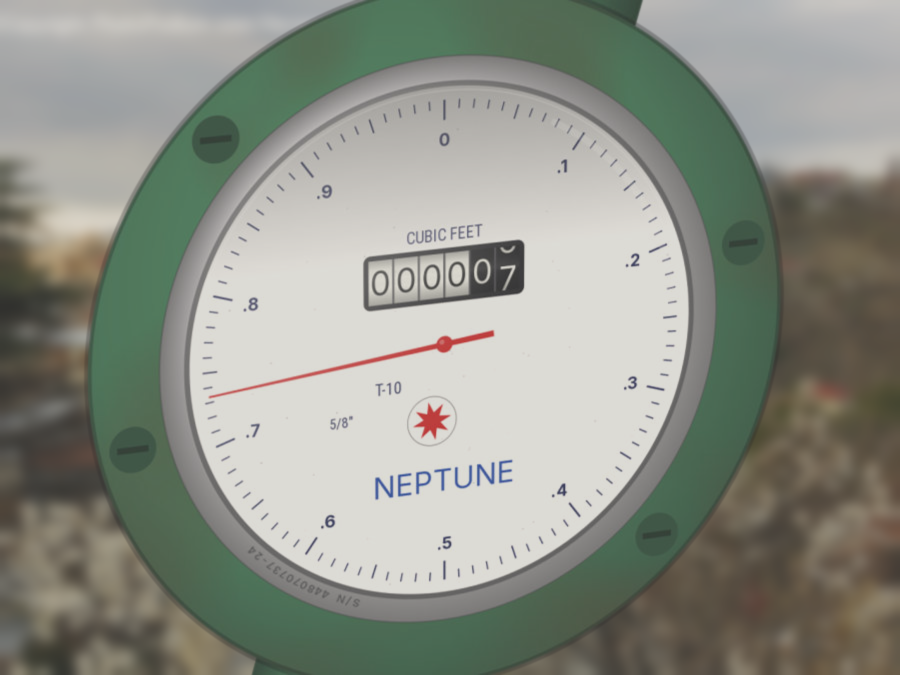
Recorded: **6.73** ft³
